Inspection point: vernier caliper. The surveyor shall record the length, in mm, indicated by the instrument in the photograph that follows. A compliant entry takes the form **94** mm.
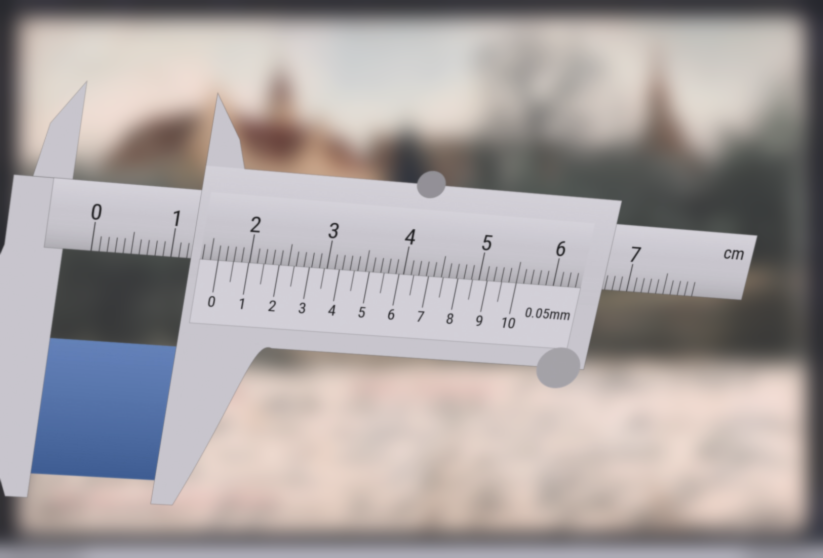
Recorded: **16.0** mm
